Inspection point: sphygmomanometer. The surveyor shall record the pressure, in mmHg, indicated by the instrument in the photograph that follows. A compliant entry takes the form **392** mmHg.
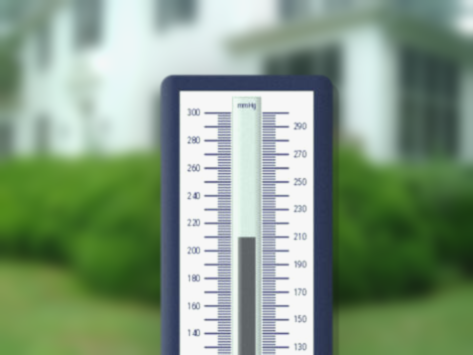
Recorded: **210** mmHg
